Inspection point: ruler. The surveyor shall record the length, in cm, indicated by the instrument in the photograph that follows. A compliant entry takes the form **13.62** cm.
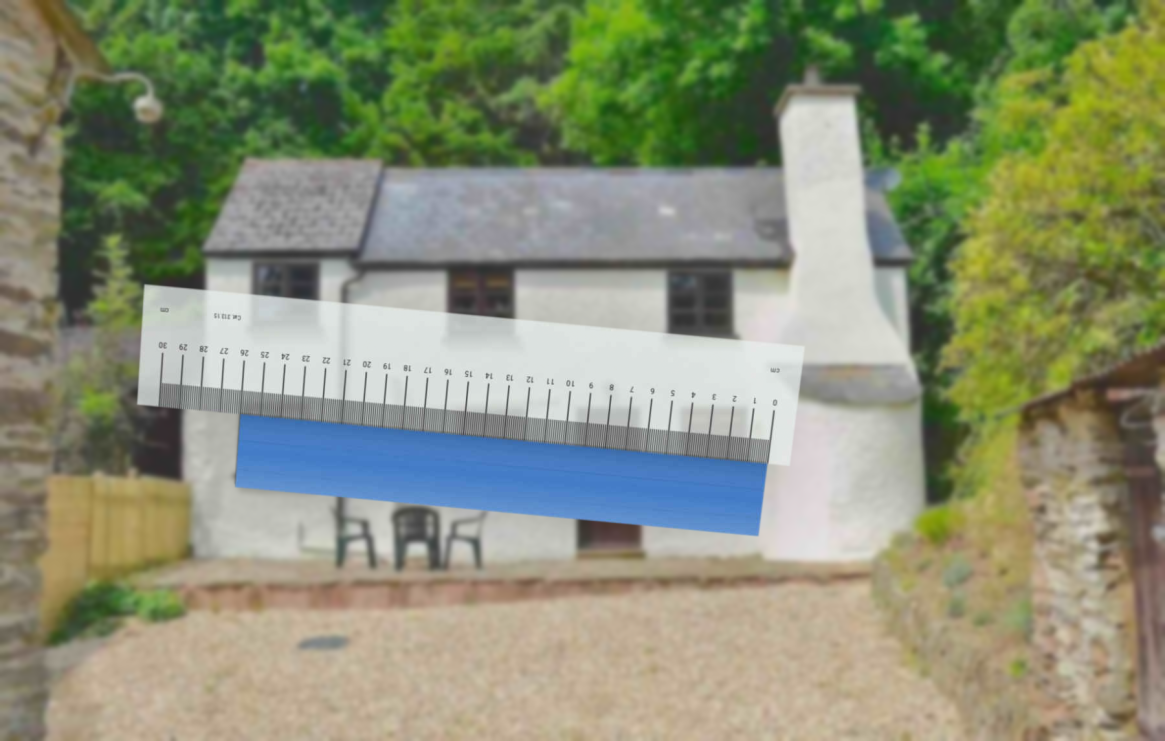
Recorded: **26** cm
